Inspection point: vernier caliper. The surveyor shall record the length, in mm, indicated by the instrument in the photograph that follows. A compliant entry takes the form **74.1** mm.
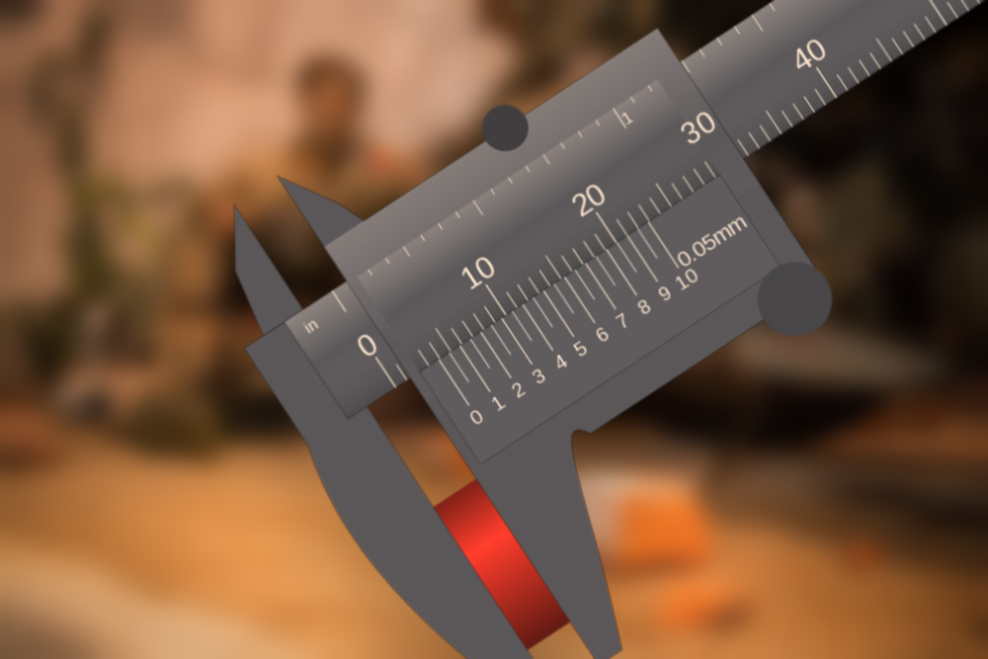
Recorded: **3.9** mm
